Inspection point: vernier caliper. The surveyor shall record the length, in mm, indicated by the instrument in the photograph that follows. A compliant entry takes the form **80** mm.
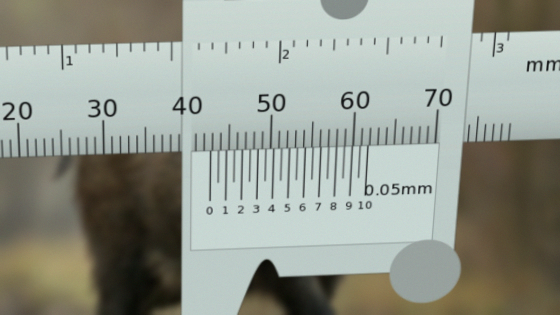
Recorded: **42.8** mm
